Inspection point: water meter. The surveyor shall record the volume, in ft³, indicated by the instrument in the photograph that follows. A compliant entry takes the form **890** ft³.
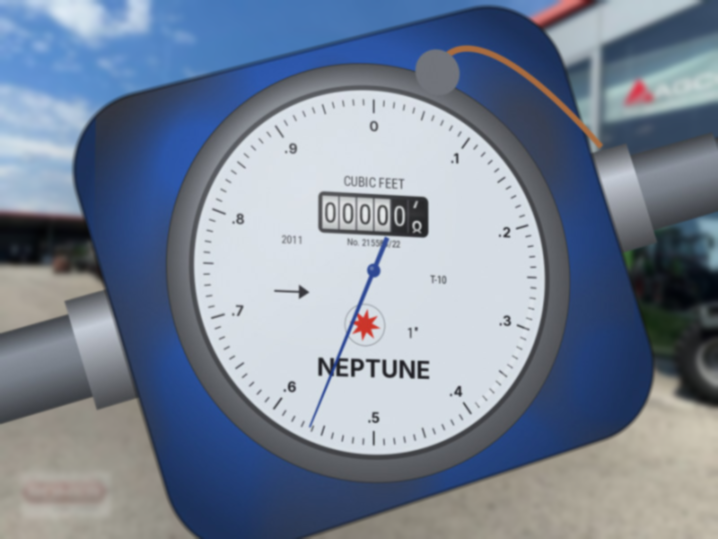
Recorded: **7.56** ft³
